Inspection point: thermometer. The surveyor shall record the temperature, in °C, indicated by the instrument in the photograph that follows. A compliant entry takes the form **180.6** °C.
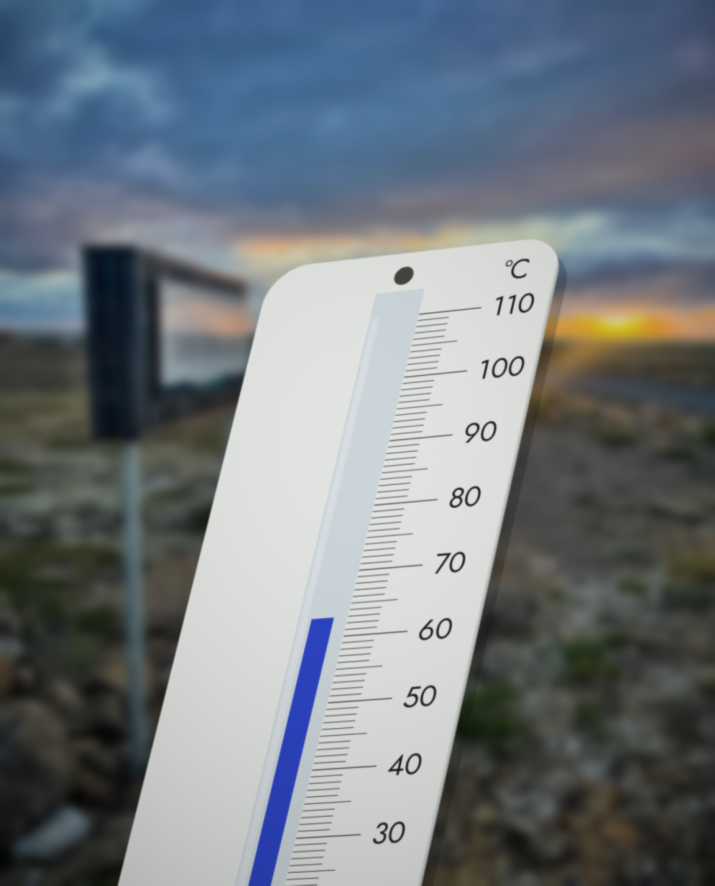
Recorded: **63** °C
